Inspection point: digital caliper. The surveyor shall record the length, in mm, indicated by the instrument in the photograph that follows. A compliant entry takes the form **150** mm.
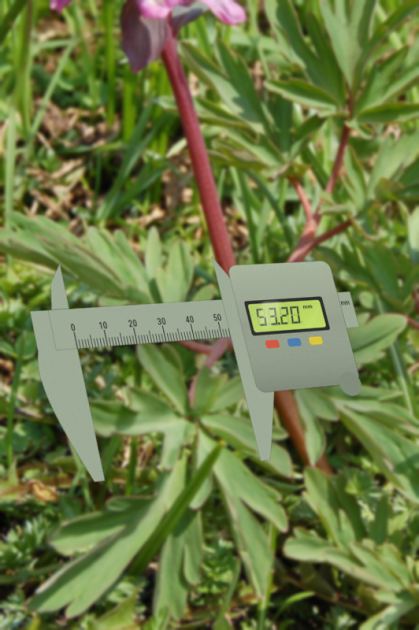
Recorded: **53.20** mm
